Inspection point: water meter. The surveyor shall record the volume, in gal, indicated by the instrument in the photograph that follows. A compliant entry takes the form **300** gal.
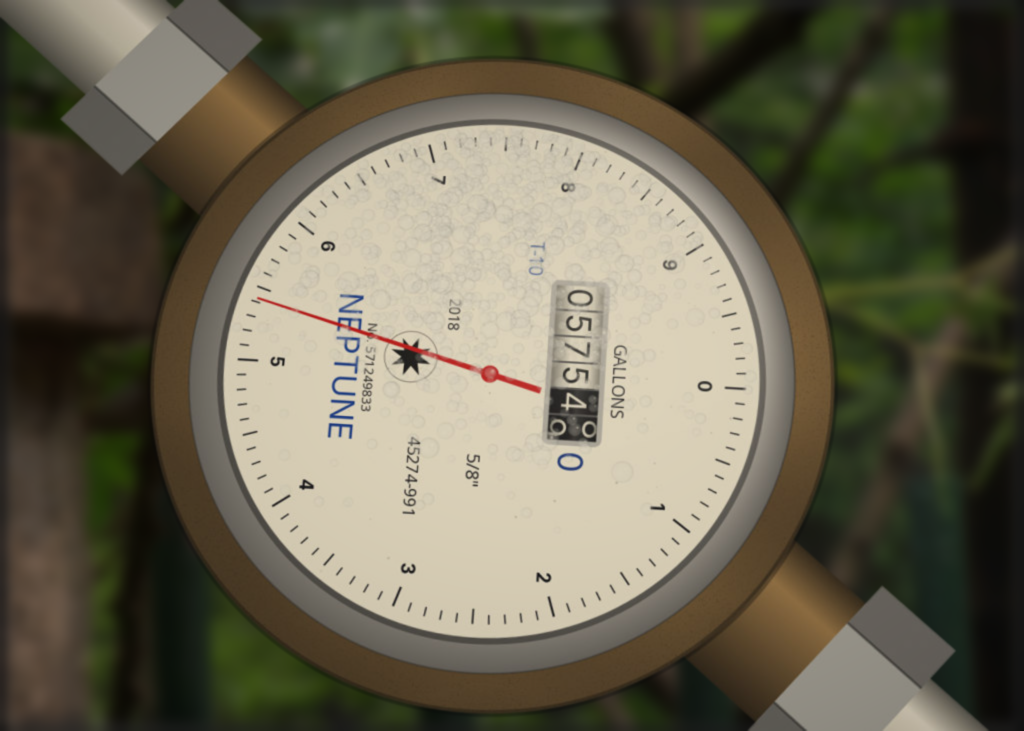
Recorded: **575485.4** gal
